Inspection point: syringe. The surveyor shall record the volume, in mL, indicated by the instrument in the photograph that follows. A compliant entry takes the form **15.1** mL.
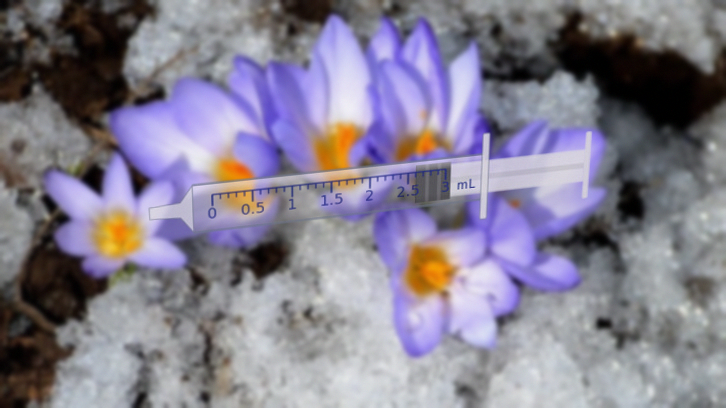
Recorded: **2.6** mL
